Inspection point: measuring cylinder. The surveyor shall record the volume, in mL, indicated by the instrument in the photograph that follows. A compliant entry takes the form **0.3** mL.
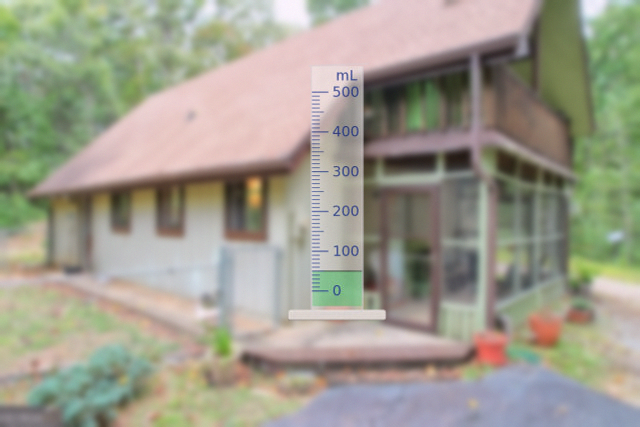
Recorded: **50** mL
